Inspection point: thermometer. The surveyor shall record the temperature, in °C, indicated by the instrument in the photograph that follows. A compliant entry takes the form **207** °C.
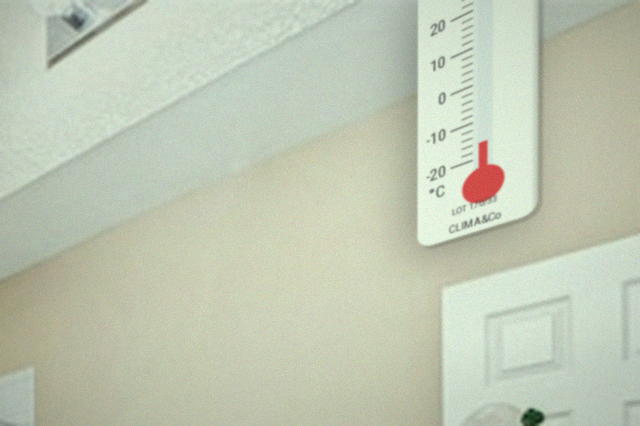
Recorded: **-16** °C
